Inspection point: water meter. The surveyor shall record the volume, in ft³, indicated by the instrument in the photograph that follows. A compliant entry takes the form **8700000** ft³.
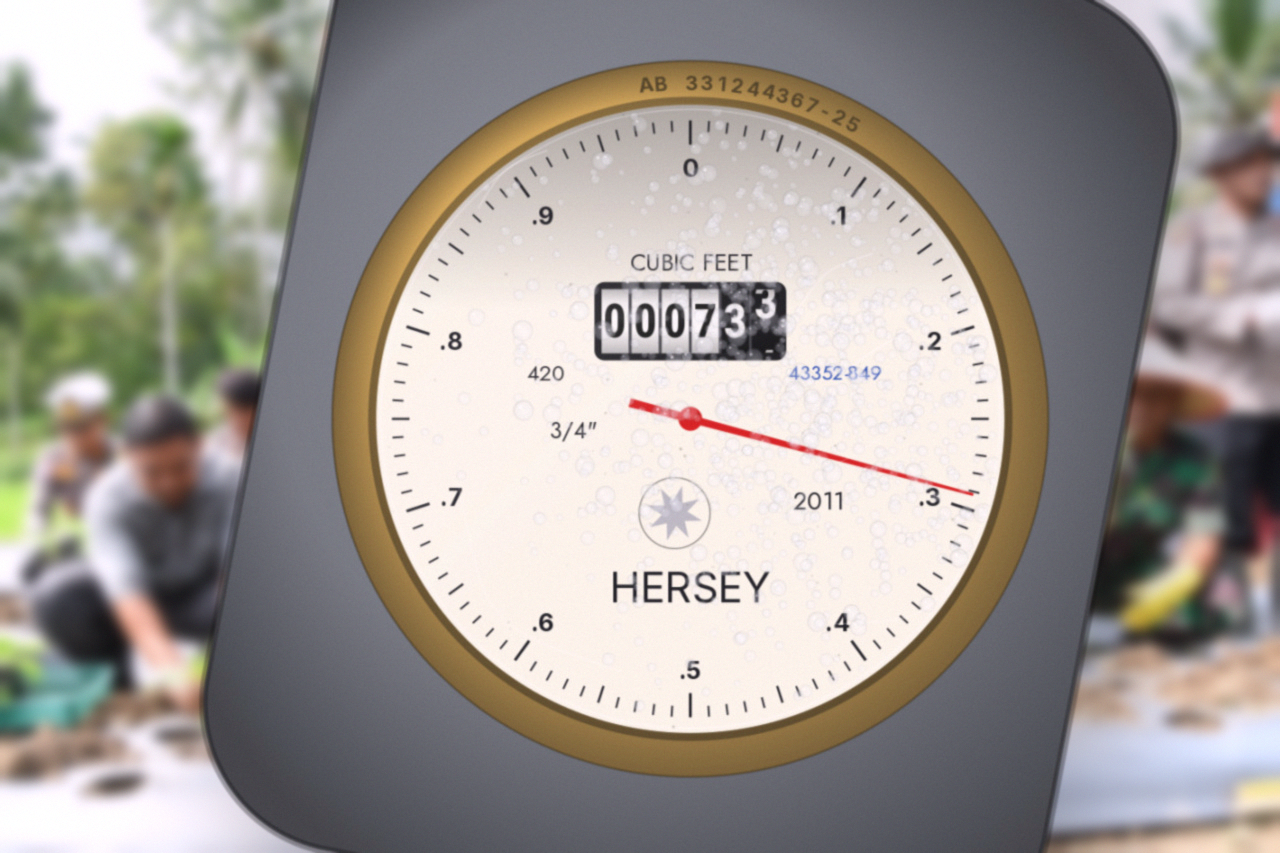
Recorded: **733.29** ft³
